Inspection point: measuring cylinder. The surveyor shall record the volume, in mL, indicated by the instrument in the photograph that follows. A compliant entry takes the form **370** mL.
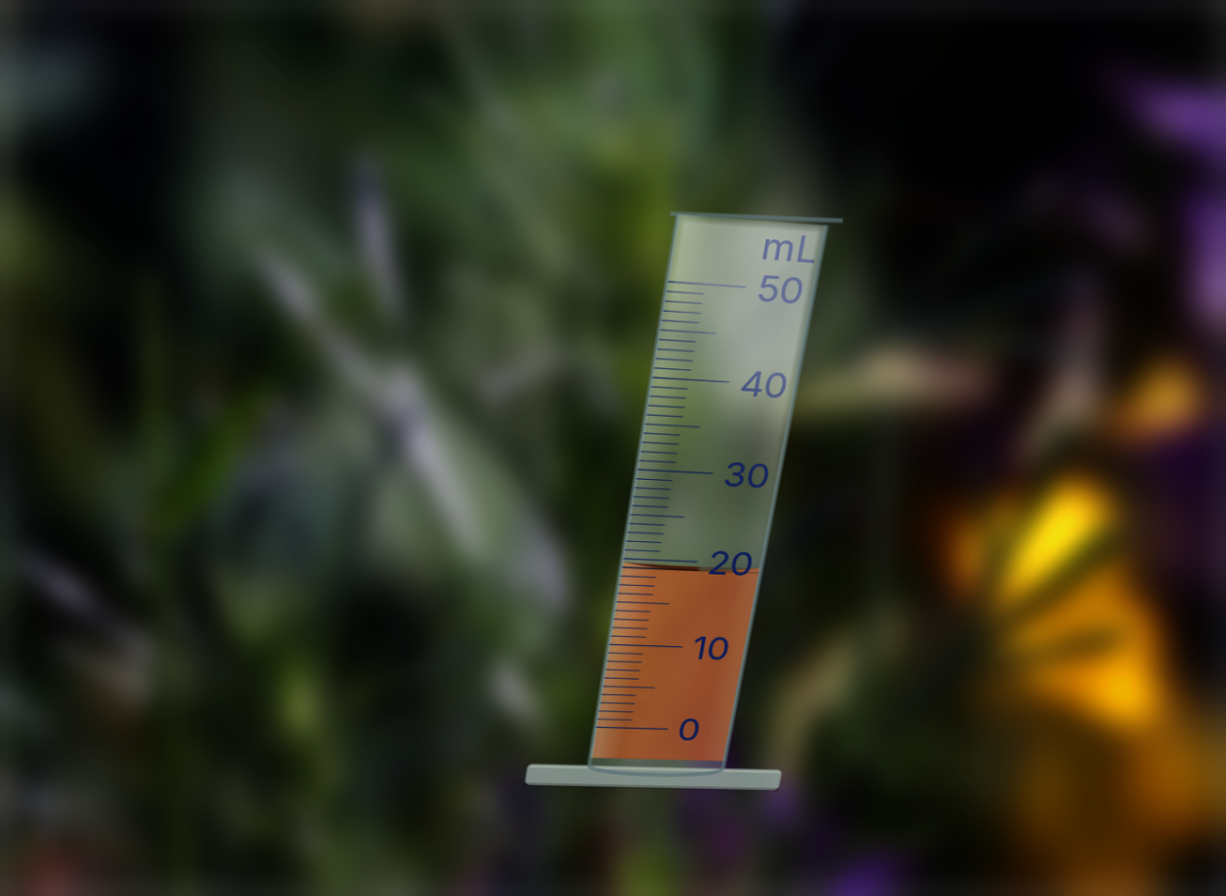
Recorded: **19** mL
